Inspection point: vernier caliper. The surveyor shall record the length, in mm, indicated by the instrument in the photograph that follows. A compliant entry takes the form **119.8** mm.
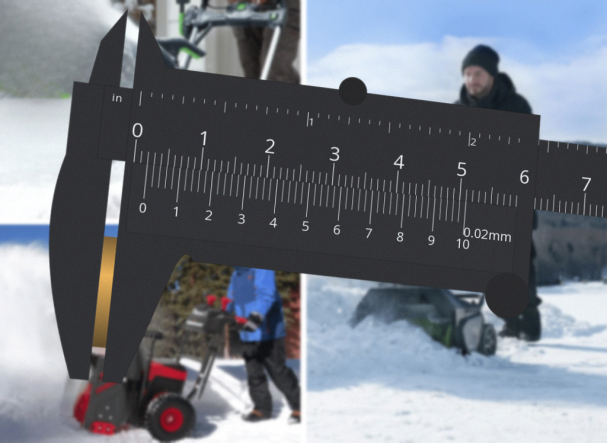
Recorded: **2.0** mm
